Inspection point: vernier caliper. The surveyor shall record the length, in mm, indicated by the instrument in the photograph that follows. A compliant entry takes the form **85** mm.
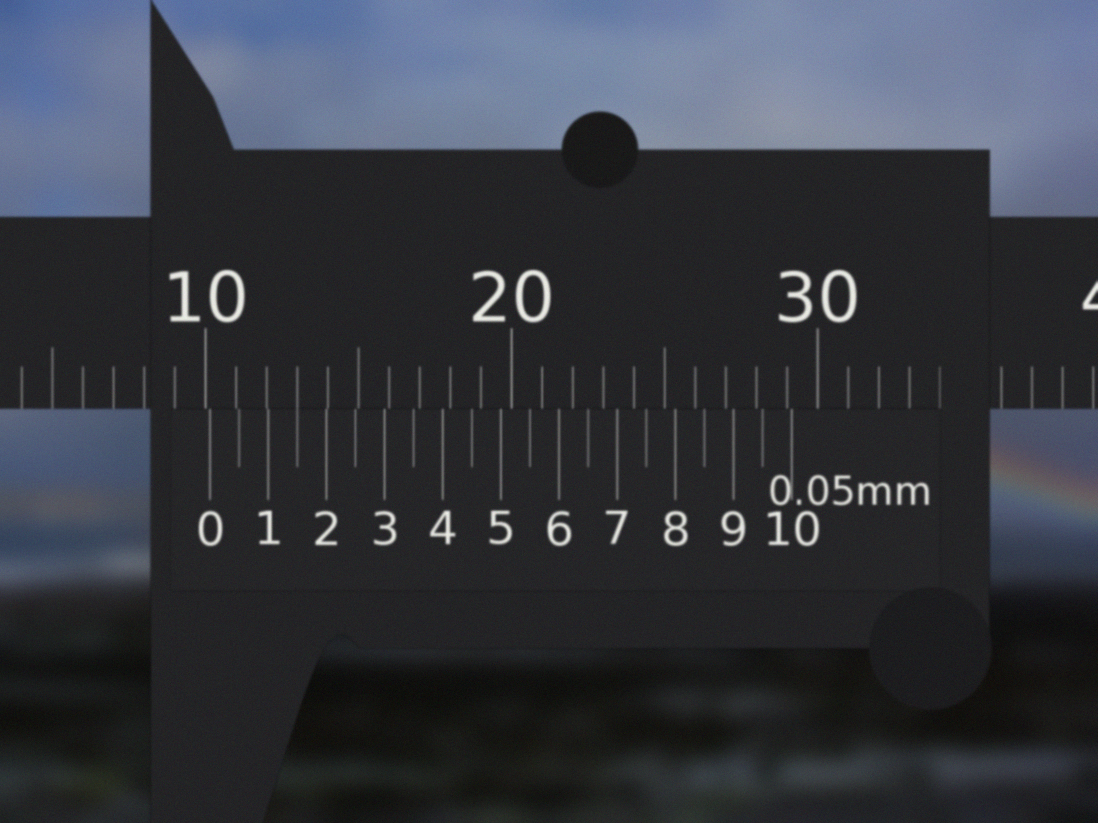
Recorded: **10.15** mm
